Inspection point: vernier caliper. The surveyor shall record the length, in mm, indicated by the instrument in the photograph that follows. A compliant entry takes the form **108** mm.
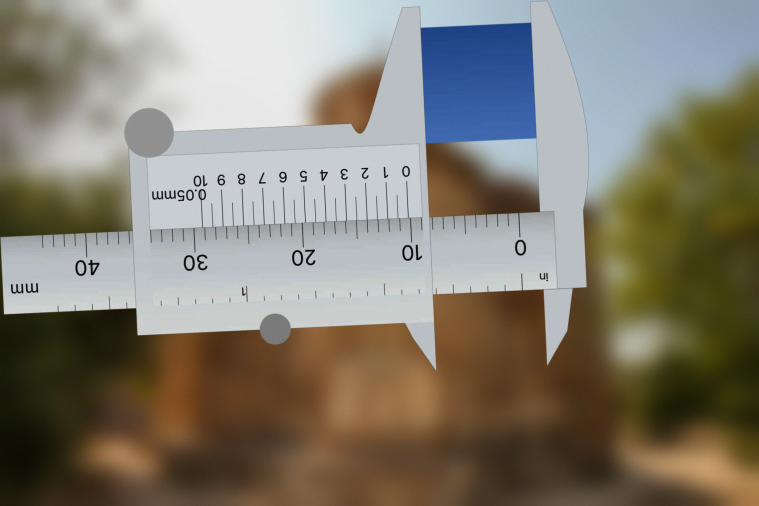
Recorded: **10.2** mm
